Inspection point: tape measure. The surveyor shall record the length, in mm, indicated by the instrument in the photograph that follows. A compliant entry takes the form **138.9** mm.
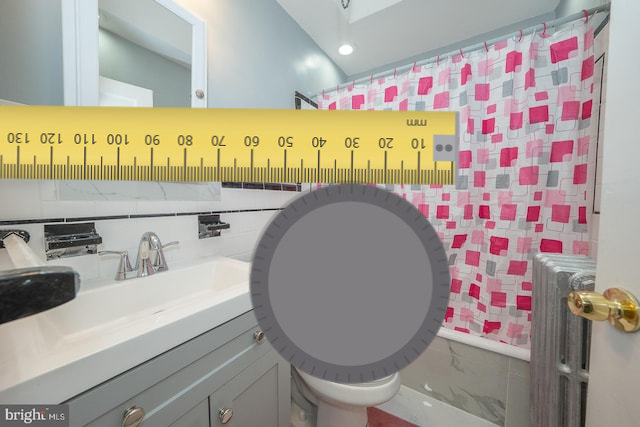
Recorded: **60** mm
